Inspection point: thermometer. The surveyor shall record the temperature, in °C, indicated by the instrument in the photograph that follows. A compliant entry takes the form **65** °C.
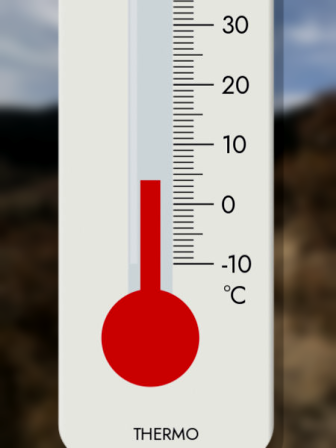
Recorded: **4** °C
